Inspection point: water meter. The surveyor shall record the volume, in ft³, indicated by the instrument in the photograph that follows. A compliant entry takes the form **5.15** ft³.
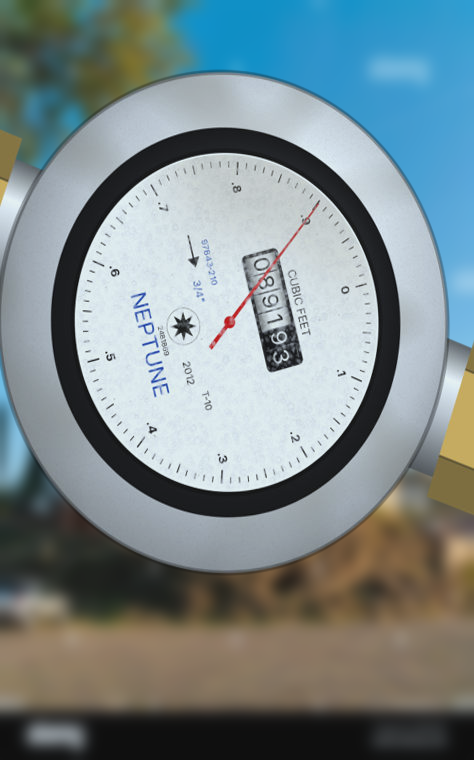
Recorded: **89192.90** ft³
